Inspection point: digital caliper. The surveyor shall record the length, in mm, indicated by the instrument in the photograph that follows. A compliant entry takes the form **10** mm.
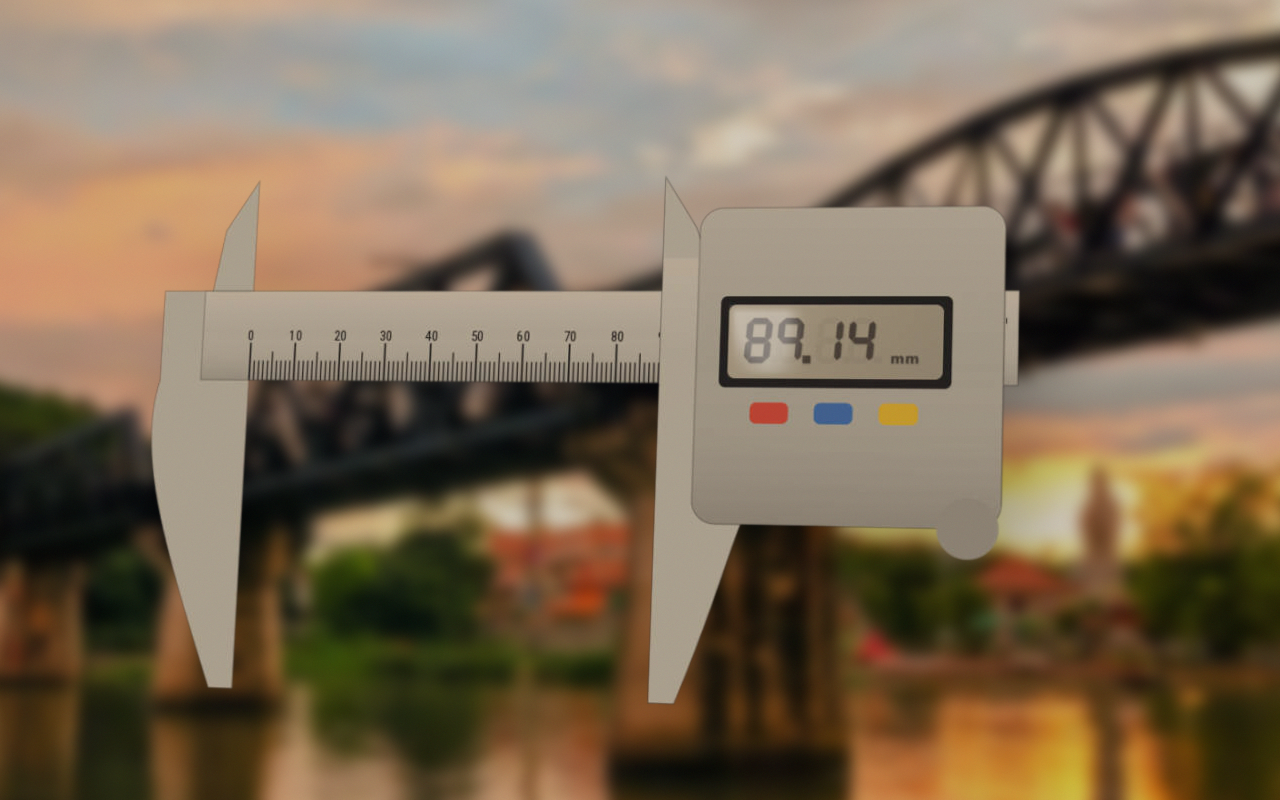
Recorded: **89.14** mm
